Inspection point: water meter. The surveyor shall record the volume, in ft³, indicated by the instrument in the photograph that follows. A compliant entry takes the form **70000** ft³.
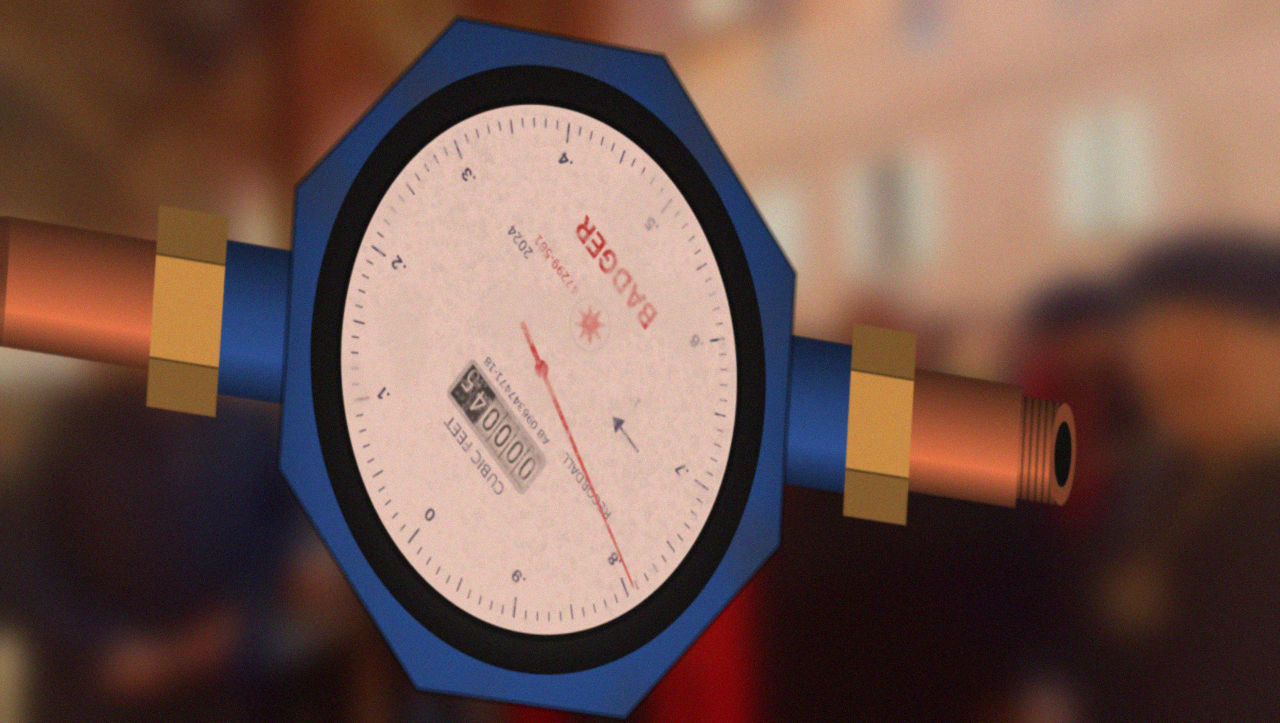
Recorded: **44.79** ft³
